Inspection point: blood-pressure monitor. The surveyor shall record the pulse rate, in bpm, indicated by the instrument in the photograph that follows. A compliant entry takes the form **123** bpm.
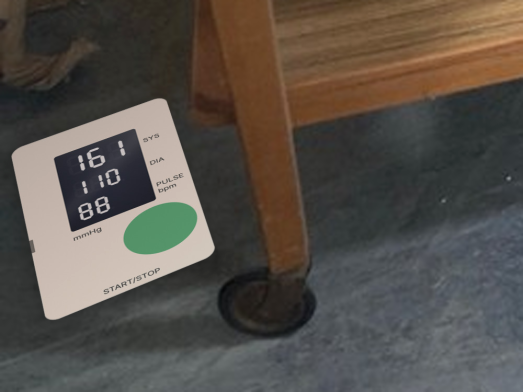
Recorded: **88** bpm
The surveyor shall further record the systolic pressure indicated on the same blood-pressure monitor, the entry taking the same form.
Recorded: **161** mmHg
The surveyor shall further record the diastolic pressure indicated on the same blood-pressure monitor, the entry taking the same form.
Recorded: **110** mmHg
